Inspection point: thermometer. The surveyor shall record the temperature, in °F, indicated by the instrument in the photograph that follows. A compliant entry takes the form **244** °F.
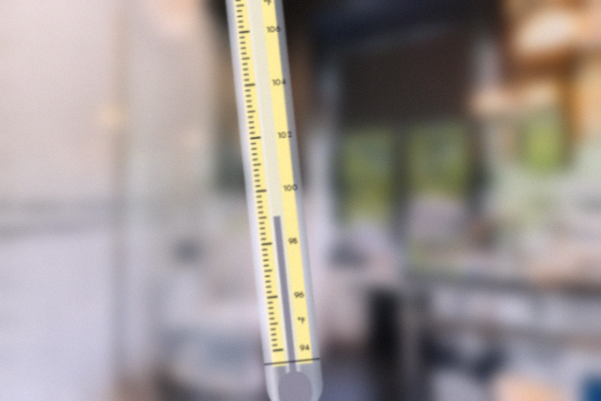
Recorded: **99** °F
